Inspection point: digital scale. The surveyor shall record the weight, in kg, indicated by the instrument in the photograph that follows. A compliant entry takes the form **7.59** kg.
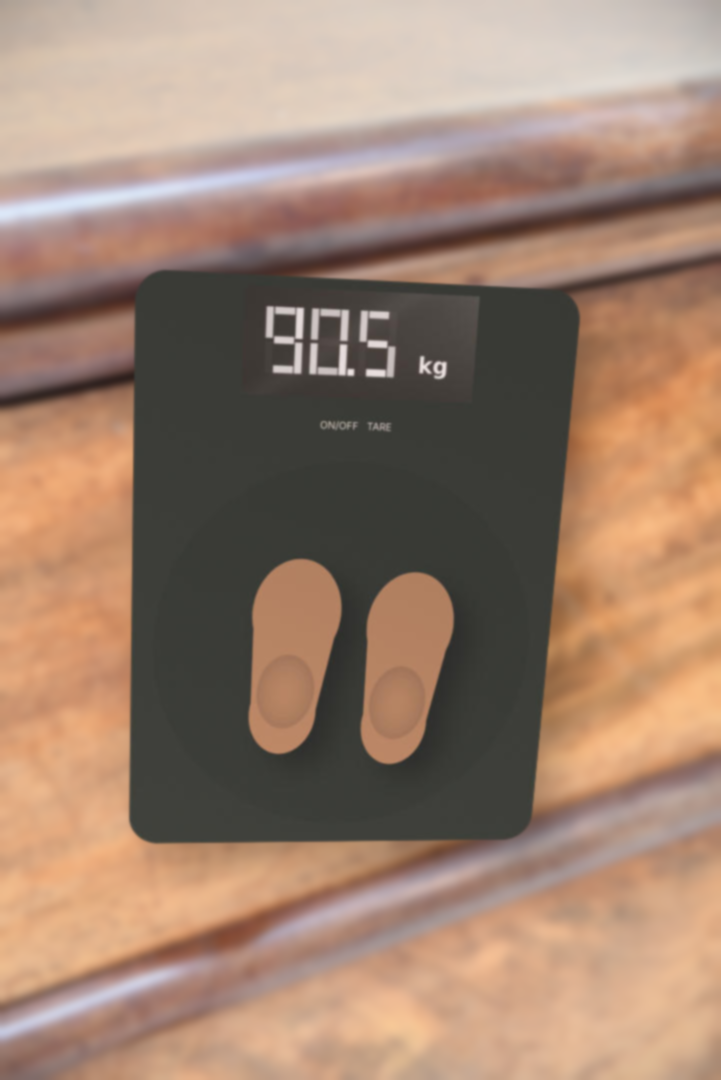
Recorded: **90.5** kg
